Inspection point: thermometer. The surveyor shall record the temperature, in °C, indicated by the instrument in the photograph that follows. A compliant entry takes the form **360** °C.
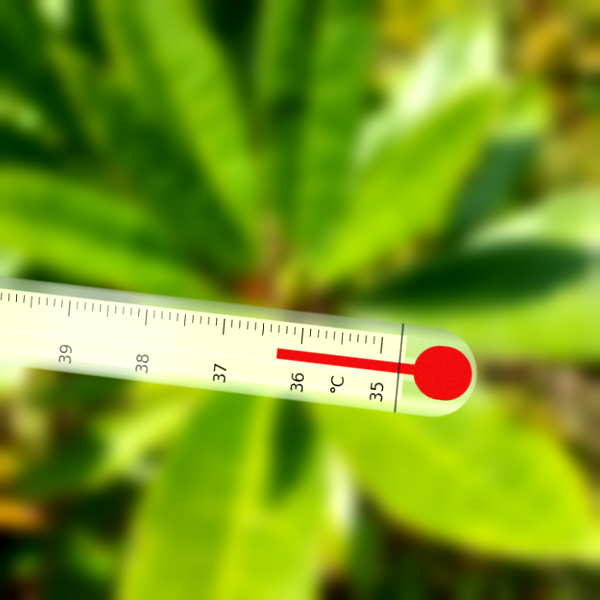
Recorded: **36.3** °C
